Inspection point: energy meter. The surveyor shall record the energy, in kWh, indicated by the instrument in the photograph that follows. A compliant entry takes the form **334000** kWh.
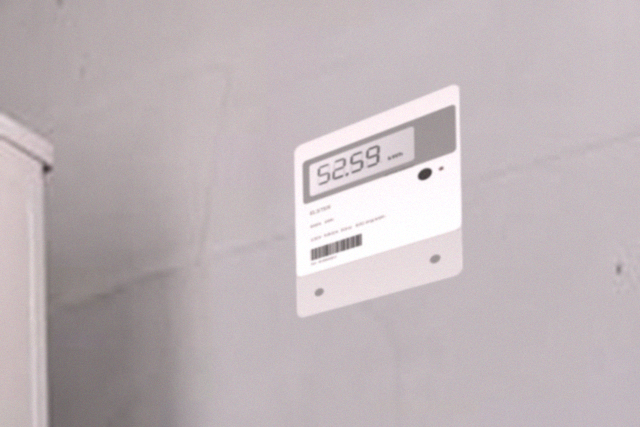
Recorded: **52.59** kWh
